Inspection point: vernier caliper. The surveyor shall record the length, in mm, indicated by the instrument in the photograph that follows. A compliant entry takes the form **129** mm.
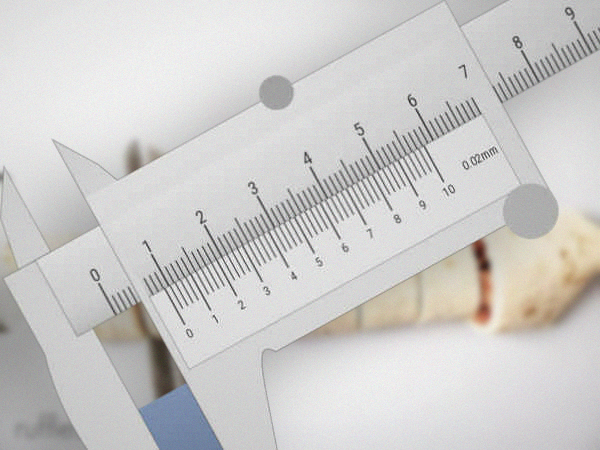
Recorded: **9.2** mm
